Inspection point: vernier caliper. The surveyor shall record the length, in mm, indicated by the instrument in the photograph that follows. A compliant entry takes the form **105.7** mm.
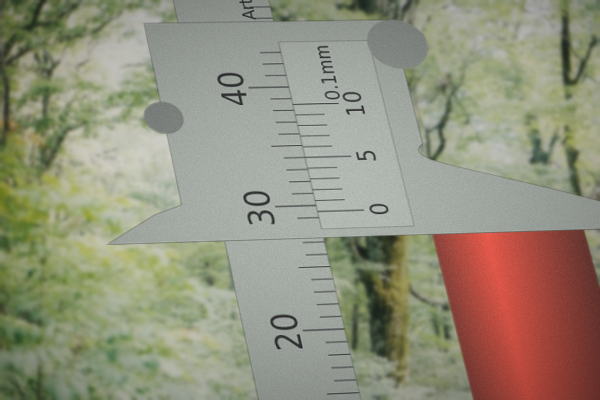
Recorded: **29.5** mm
